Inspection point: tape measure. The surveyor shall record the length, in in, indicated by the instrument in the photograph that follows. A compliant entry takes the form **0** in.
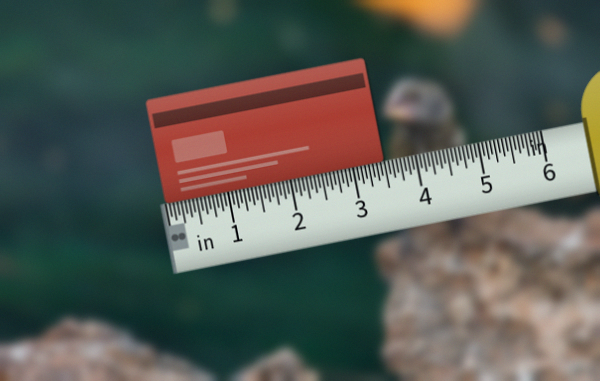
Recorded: **3.5** in
